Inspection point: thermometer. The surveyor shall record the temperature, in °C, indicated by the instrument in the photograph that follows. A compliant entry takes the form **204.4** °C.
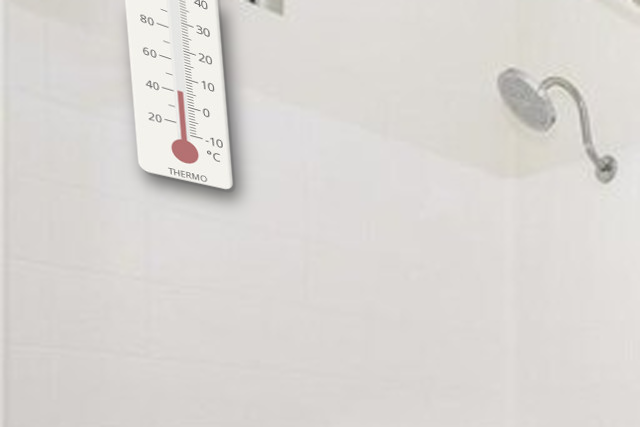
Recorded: **5** °C
